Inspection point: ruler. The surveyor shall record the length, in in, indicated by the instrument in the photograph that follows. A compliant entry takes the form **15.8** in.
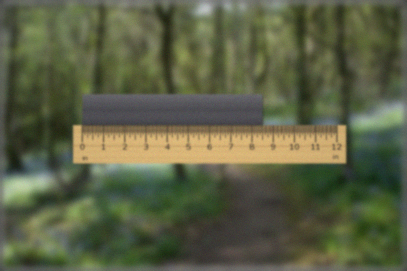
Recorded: **8.5** in
